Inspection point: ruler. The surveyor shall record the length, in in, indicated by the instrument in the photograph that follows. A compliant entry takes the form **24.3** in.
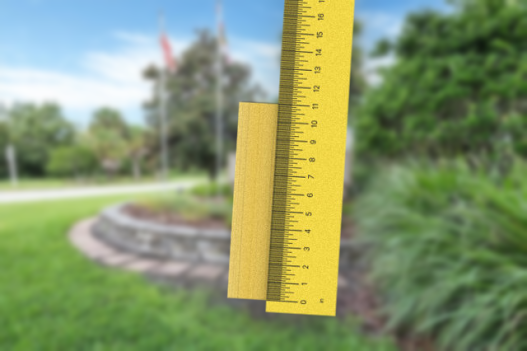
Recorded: **11** in
